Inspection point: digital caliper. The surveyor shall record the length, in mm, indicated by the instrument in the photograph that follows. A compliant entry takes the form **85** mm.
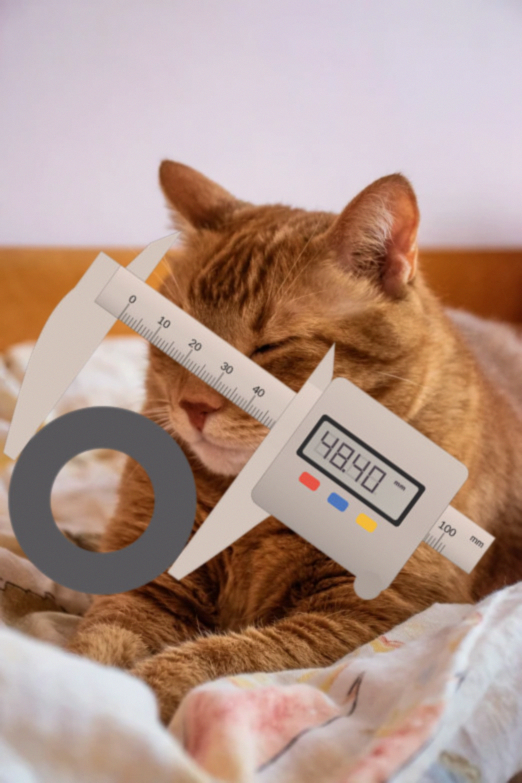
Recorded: **48.40** mm
